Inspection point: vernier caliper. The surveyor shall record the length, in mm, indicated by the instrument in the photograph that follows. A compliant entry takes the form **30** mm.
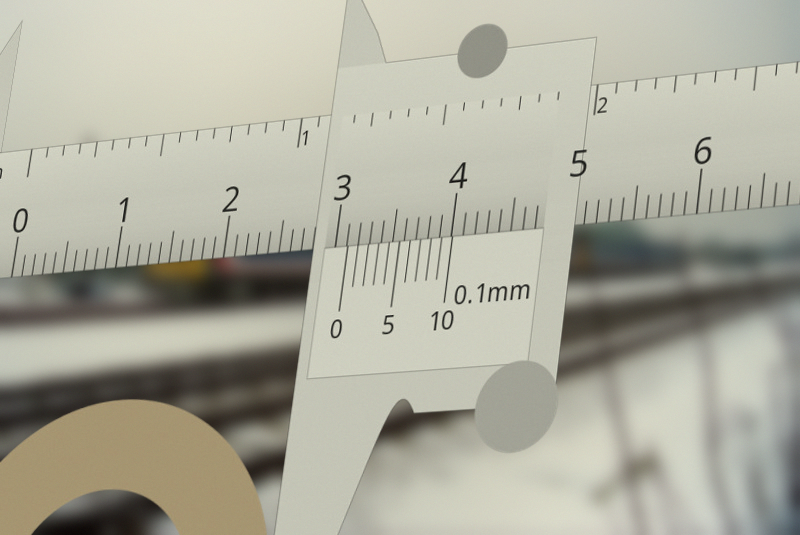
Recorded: **31.1** mm
